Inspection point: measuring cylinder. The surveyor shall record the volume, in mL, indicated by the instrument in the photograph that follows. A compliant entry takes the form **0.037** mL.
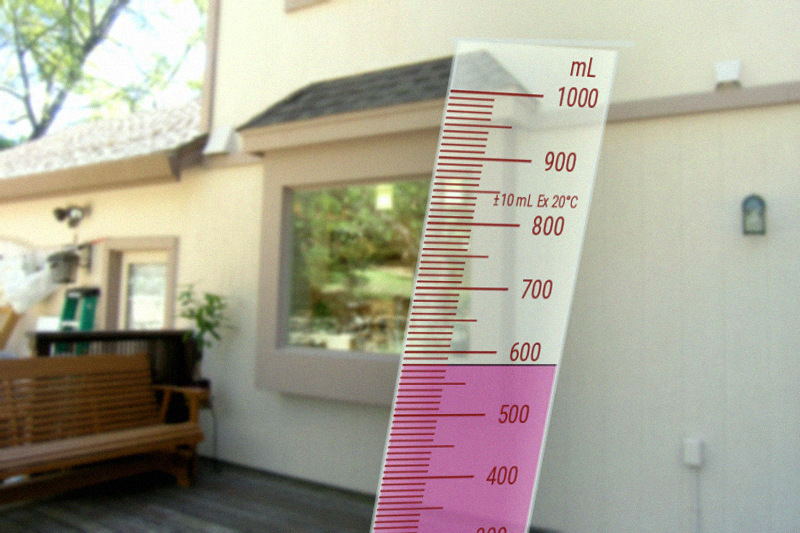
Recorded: **580** mL
